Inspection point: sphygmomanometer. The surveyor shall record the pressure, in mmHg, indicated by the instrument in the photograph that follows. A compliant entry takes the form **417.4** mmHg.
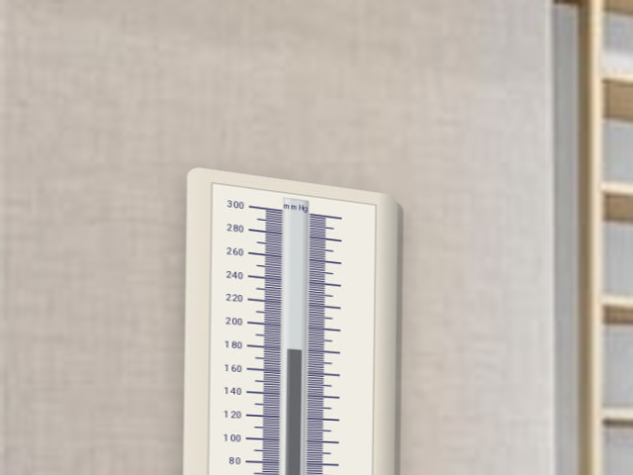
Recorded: **180** mmHg
